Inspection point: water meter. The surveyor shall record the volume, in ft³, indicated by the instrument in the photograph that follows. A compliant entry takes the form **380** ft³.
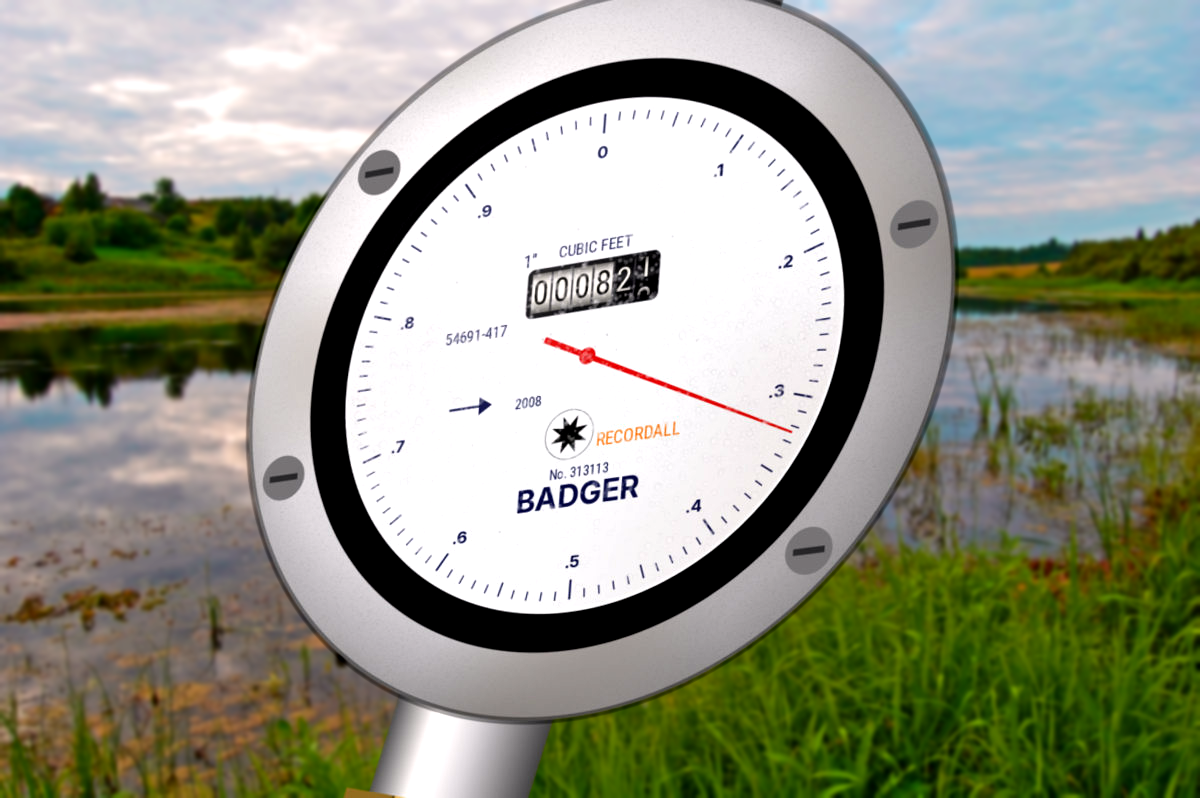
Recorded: **821.32** ft³
